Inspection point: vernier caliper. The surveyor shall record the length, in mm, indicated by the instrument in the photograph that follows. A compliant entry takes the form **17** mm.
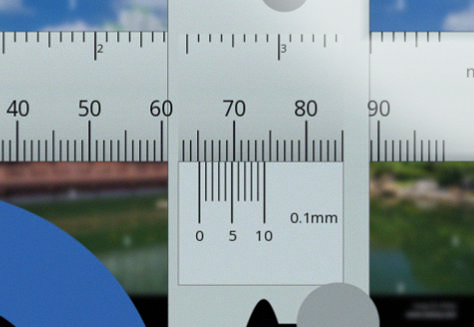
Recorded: **65.2** mm
